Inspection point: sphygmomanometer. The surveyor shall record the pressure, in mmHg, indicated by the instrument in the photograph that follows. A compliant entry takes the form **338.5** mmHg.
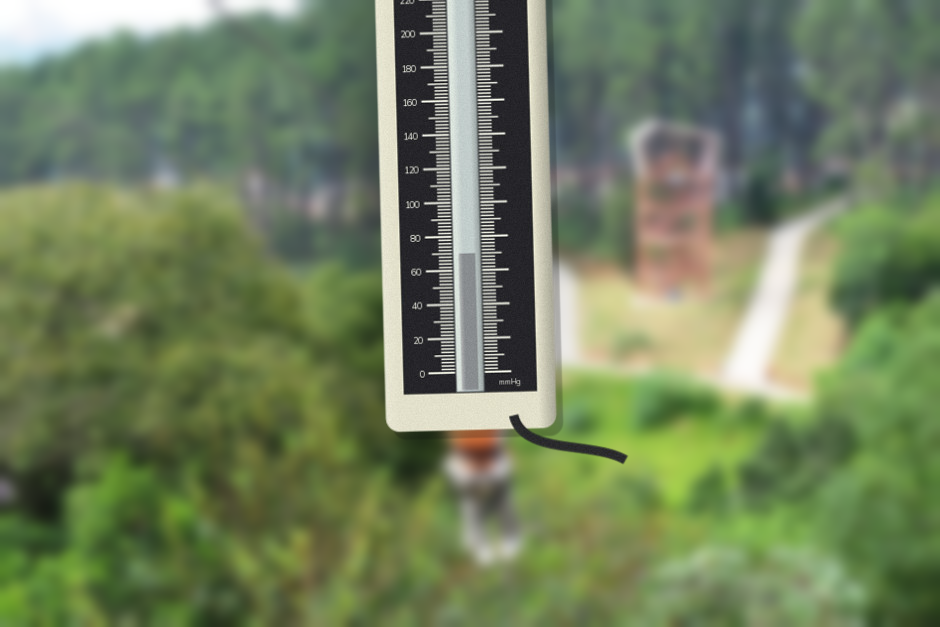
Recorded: **70** mmHg
